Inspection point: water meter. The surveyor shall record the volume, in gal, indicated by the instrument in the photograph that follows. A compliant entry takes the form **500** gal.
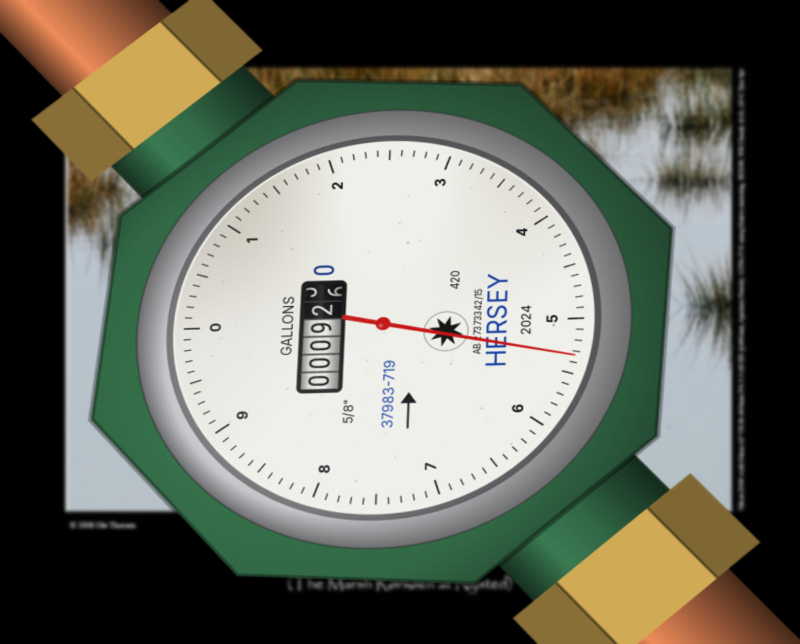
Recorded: **9255.3** gal
